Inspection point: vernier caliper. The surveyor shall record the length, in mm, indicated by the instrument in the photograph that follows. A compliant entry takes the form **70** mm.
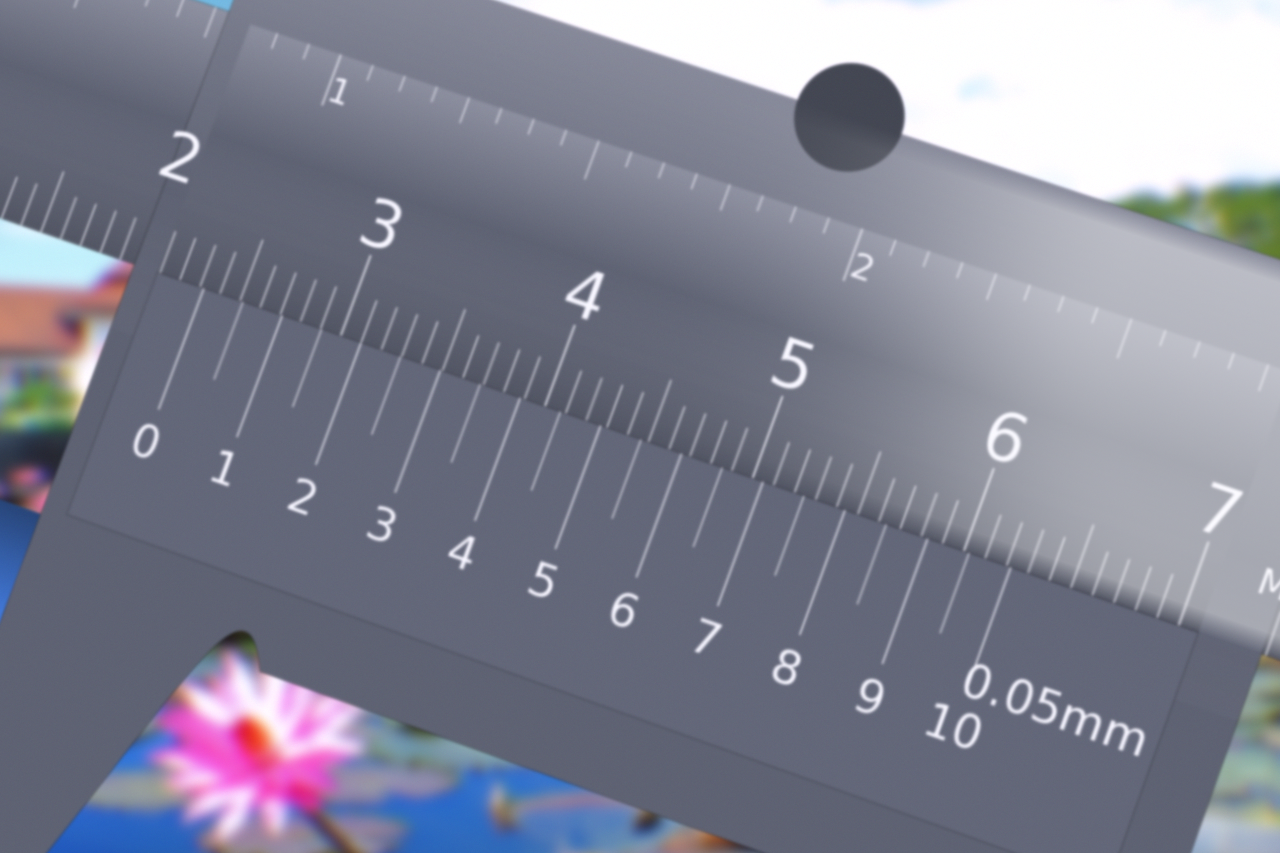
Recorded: **23.2** mm
